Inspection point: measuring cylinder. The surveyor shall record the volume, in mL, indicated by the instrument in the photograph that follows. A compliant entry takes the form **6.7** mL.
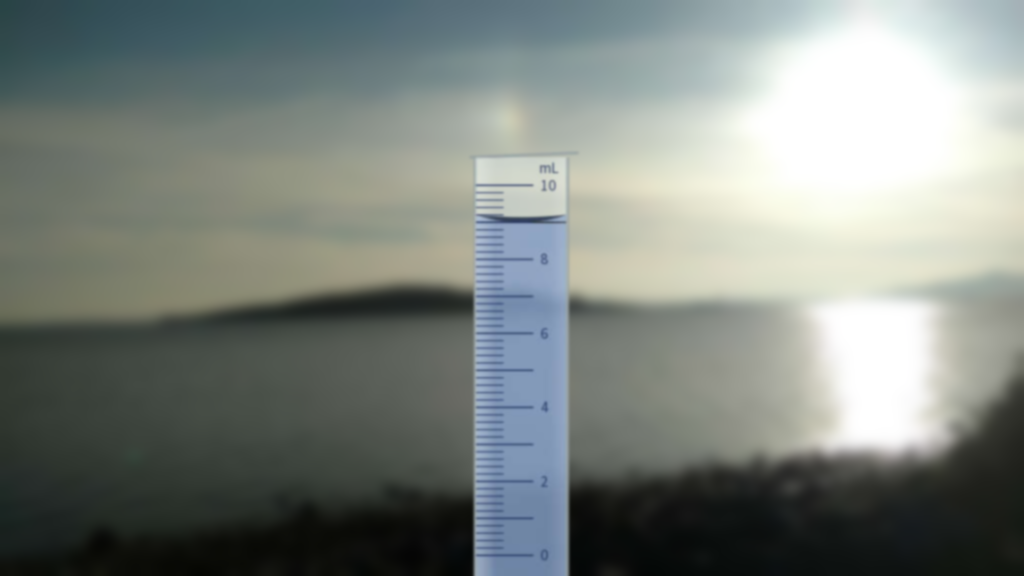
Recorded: **9** mL
